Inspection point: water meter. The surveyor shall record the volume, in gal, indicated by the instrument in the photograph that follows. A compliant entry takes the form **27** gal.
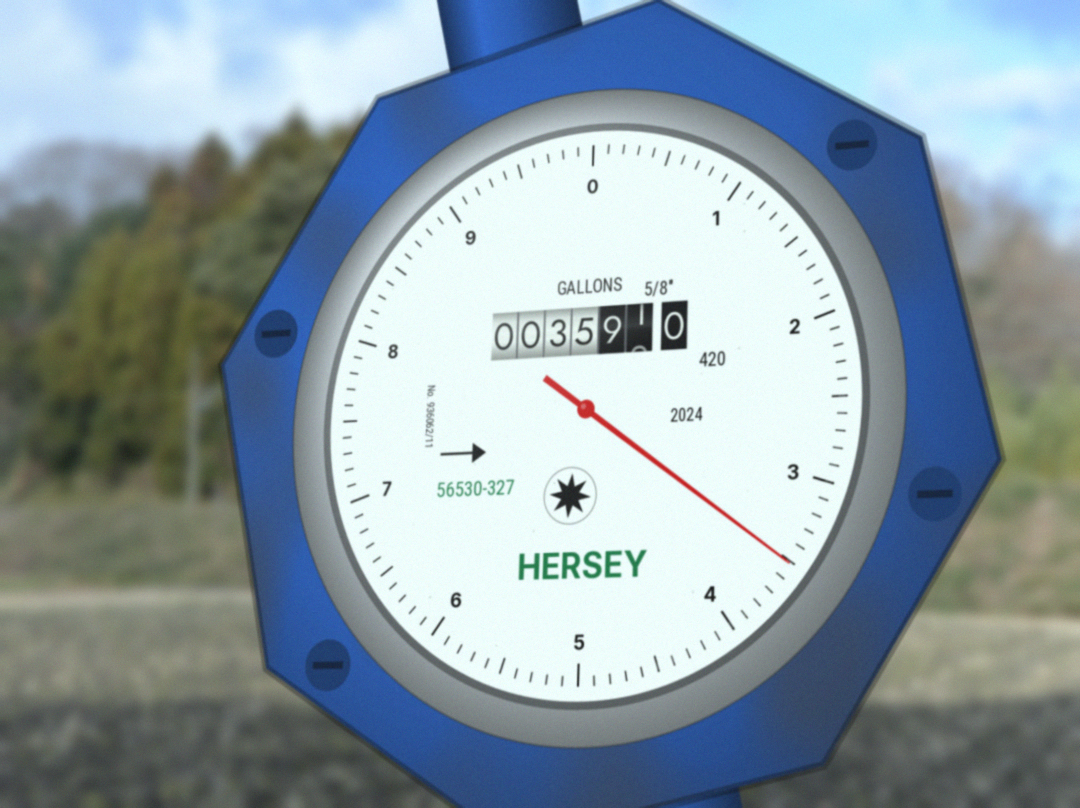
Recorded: **35913.5** gal
